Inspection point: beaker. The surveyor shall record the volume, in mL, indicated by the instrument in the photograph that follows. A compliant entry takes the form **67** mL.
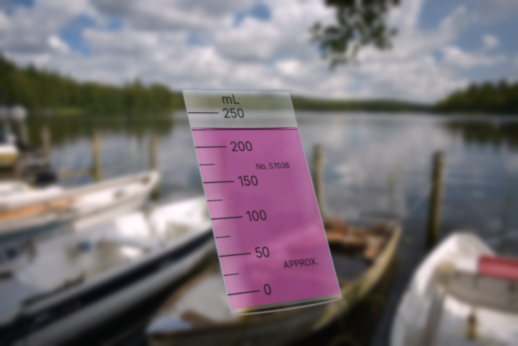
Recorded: **225** mL
